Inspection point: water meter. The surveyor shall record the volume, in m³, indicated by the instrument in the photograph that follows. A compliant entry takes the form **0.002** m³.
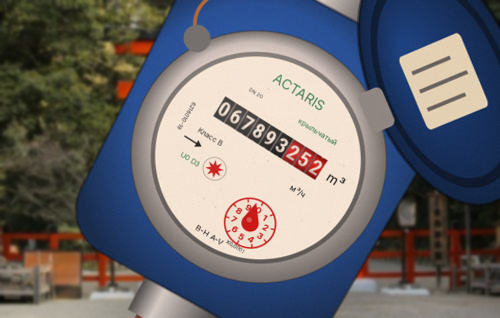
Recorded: **67893.2519** m³
